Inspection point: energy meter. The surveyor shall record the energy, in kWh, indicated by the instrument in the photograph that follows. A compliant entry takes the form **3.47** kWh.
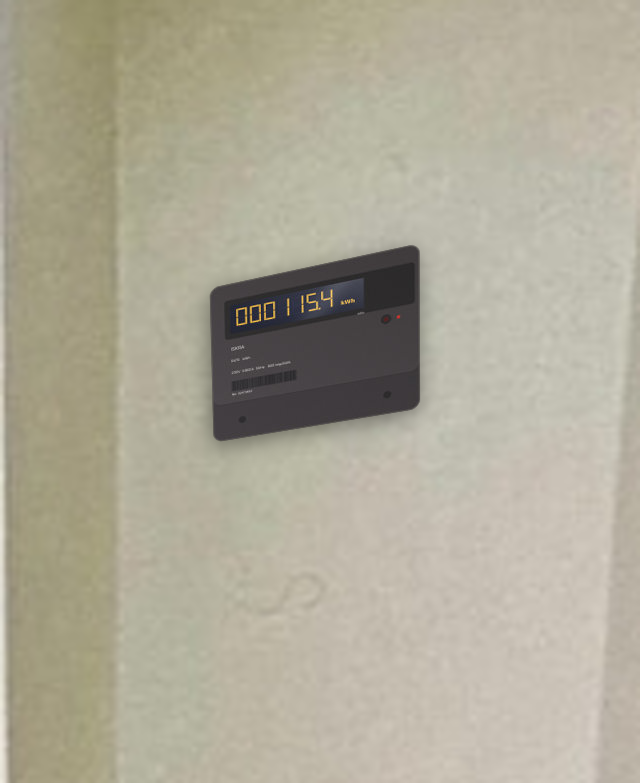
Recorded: **115.4** kWh
